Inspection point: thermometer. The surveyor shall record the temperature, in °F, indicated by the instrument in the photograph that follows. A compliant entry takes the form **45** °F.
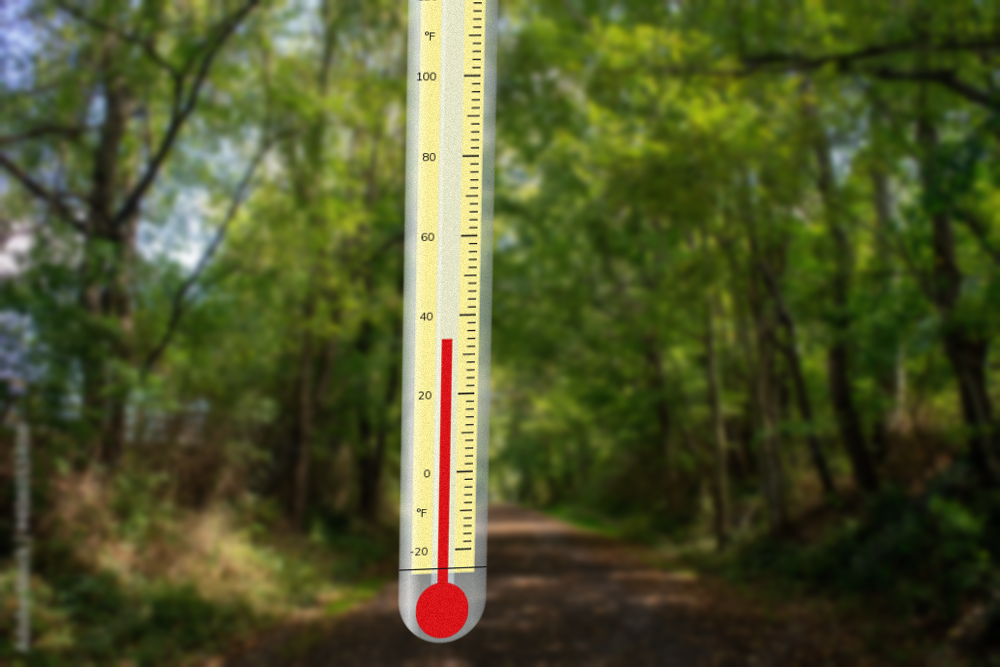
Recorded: **34** °F
